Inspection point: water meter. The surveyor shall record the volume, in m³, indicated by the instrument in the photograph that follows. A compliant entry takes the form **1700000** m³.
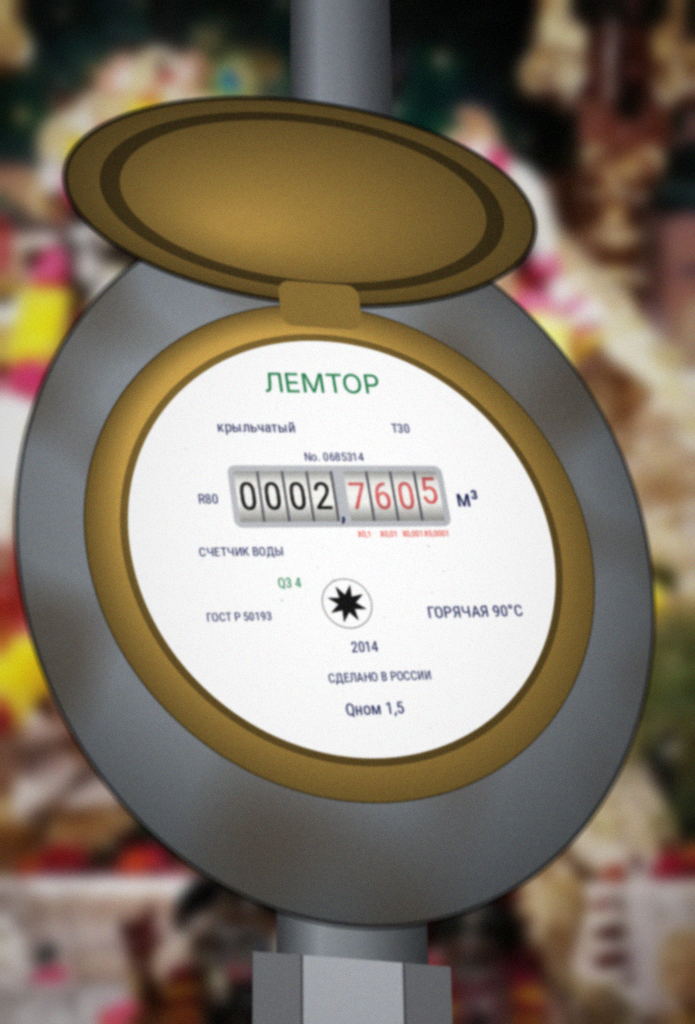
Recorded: **2.7605** m³
